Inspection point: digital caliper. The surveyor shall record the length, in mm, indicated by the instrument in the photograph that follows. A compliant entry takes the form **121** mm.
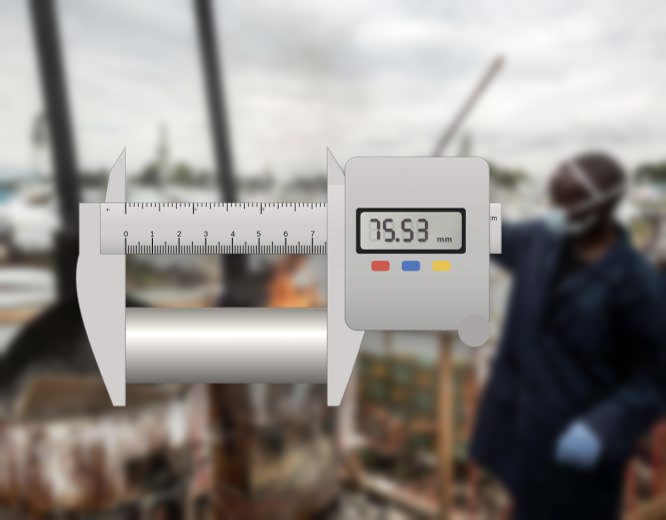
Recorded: **75.53** mm
